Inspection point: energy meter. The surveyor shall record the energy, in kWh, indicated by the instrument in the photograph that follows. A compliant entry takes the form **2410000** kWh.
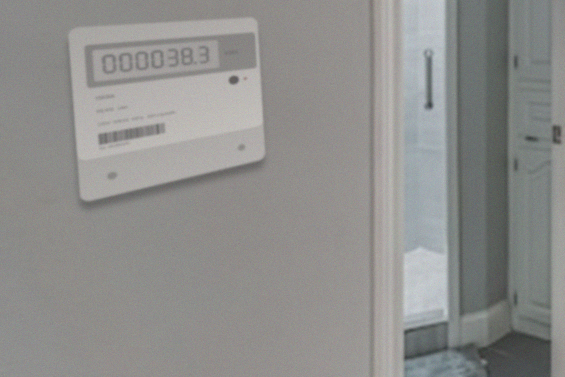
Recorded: **38.3** kWh
